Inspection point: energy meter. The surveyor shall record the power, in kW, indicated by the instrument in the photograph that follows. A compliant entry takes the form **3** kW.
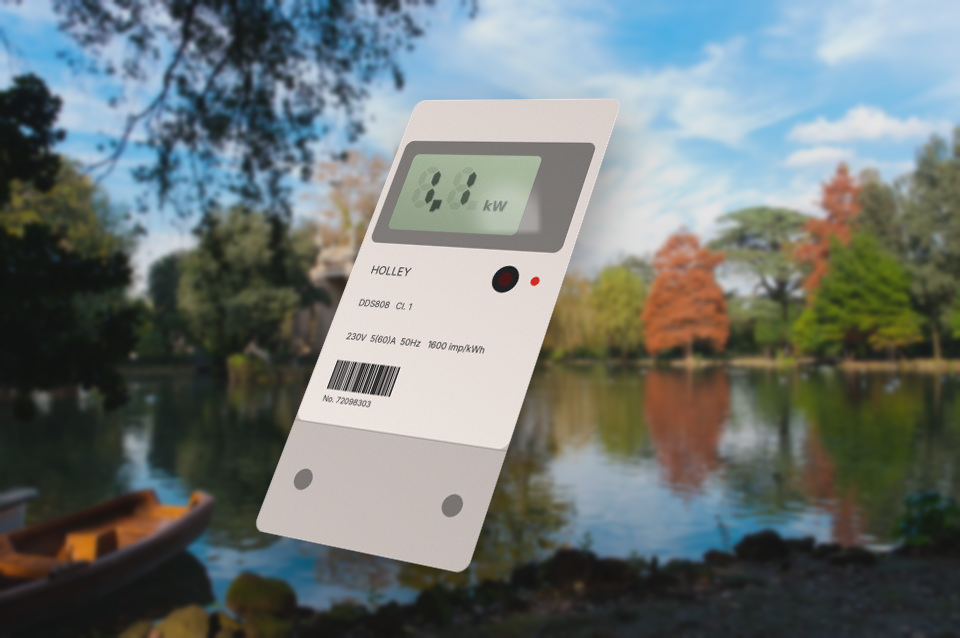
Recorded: **1.1** kW
